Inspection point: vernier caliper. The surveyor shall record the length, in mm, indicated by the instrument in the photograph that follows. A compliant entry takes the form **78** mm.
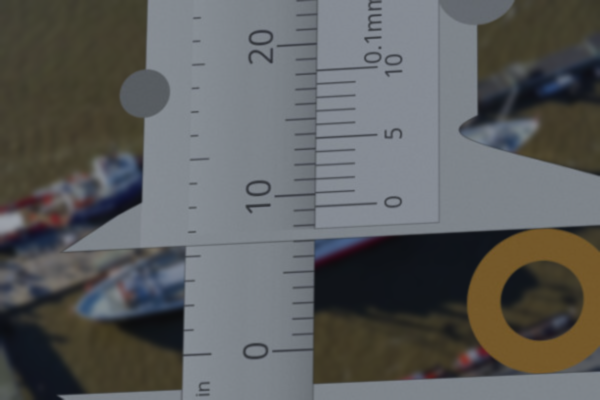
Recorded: **9.2** mm
